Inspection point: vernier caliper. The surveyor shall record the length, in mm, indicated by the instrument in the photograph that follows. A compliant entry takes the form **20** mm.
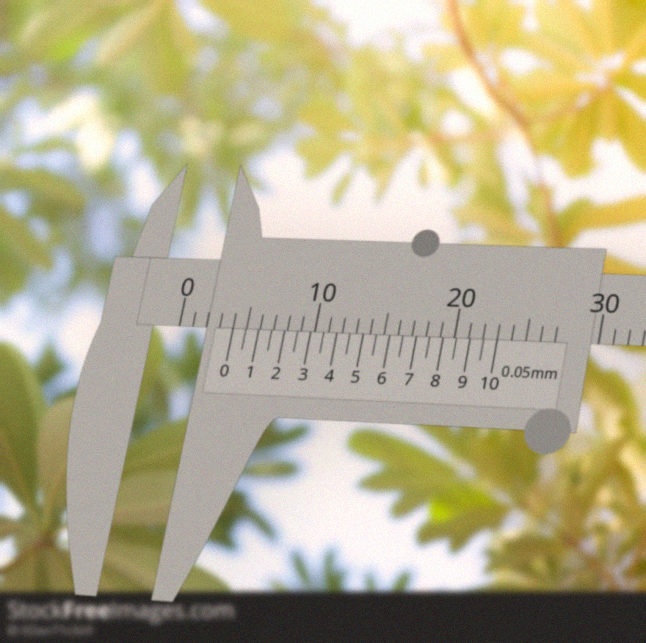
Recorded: **4.0** mm
